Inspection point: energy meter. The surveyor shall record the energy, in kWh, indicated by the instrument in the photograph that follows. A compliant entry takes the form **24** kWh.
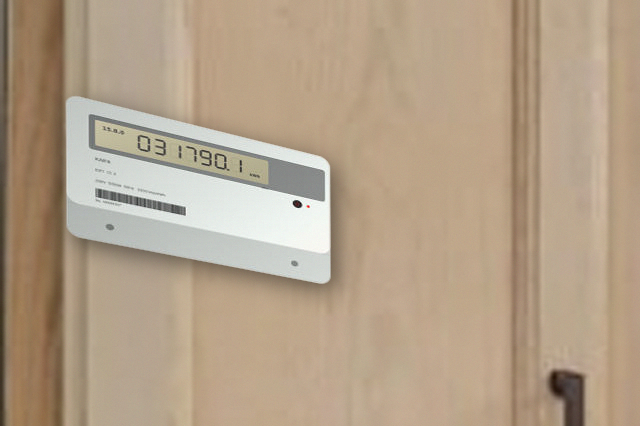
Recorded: **31790.1** kWh
